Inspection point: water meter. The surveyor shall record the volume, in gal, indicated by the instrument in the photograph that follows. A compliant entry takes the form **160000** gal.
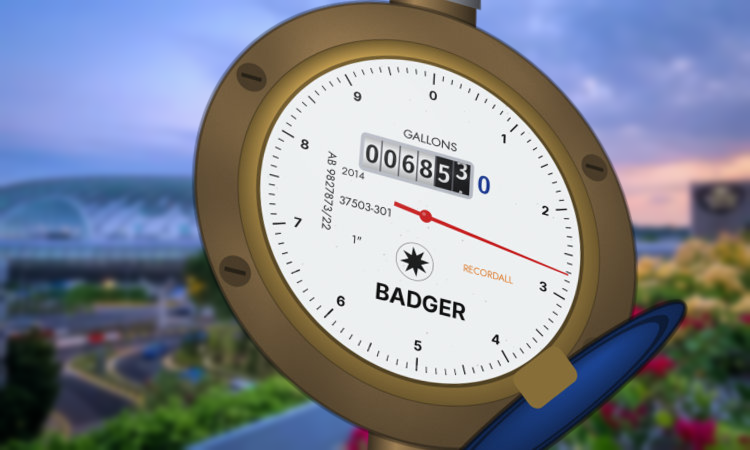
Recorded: **68532.7** gal
